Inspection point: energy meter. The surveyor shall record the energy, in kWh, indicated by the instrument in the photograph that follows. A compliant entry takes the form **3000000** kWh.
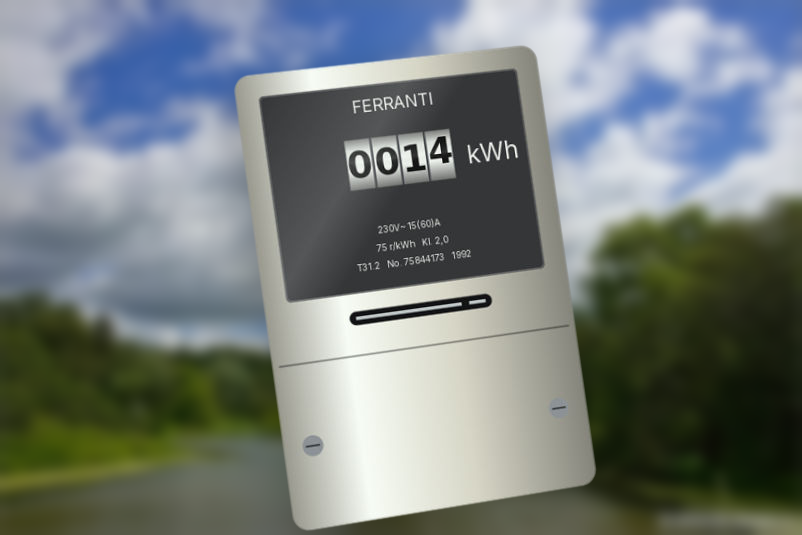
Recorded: **14** kWh
